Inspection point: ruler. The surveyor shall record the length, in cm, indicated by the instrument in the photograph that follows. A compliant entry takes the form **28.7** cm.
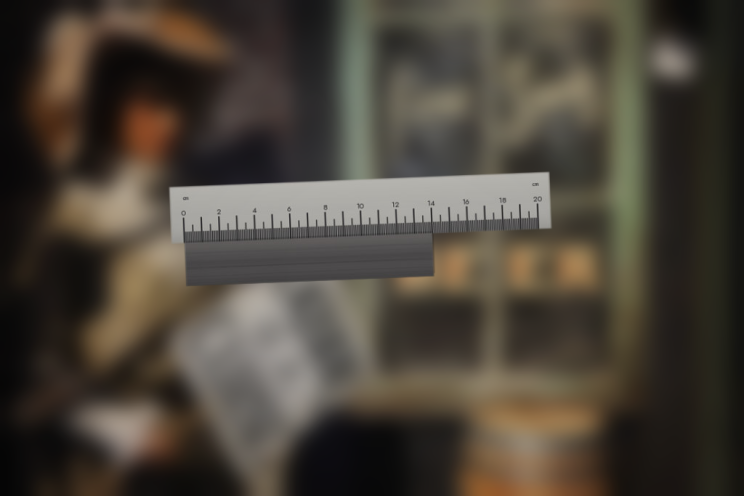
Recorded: **14** cm
